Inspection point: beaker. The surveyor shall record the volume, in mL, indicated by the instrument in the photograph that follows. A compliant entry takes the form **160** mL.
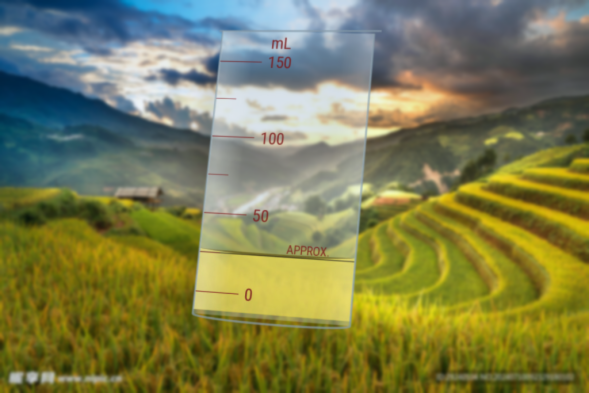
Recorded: **25** mL
